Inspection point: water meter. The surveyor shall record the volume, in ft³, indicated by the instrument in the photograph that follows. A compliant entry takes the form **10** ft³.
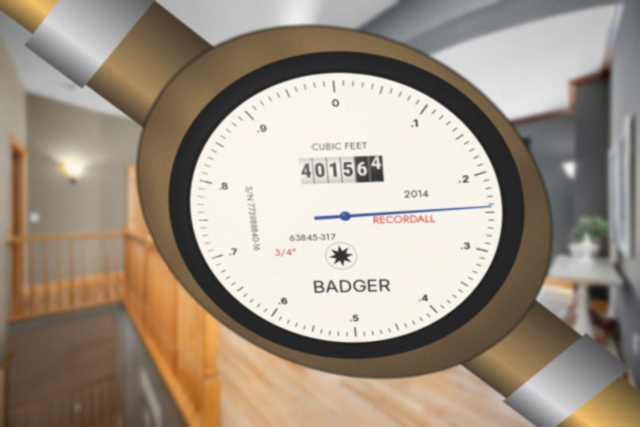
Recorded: **401564.24** ft³
